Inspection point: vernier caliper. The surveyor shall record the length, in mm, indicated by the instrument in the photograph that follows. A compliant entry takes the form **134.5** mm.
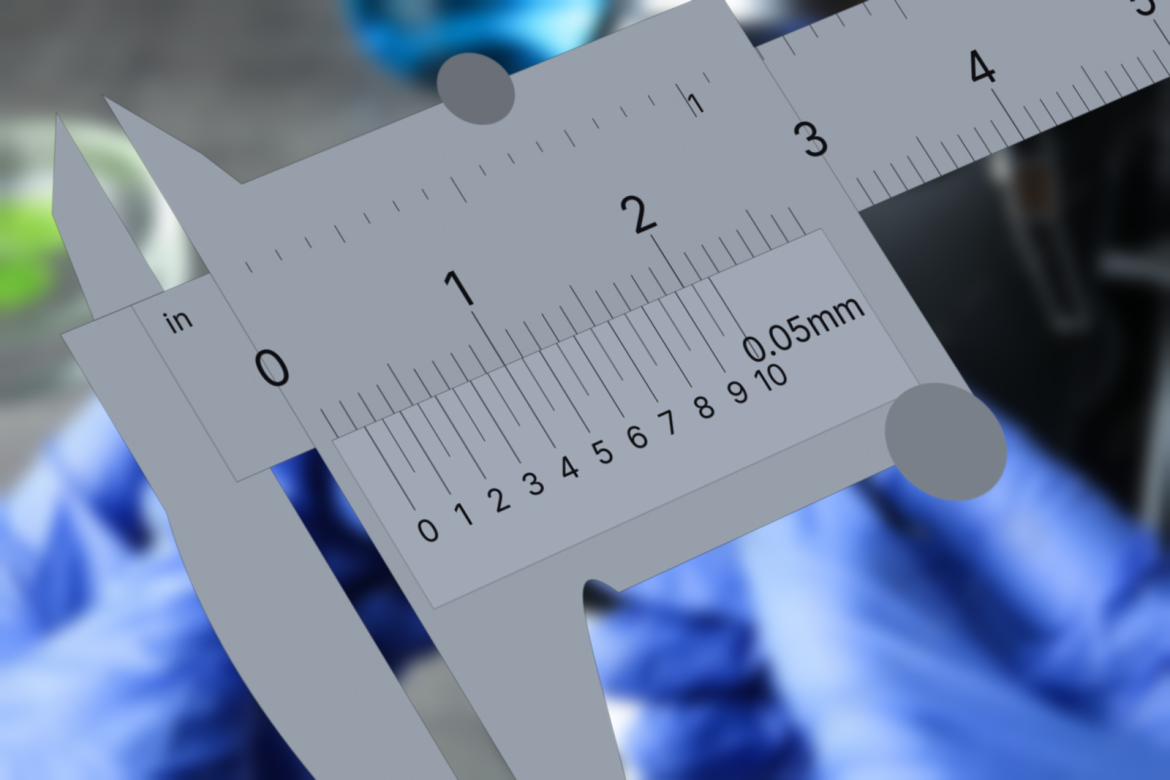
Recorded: **2.4** mm
